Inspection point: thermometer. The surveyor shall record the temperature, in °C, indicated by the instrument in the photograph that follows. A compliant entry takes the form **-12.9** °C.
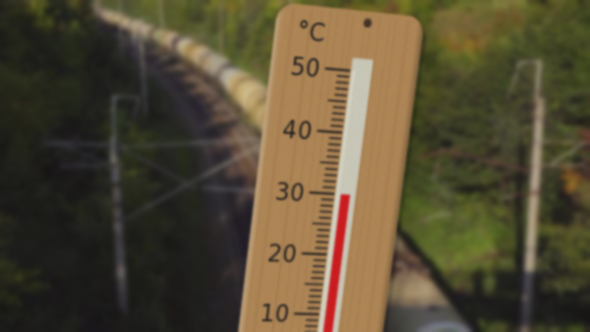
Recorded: **30** °C
